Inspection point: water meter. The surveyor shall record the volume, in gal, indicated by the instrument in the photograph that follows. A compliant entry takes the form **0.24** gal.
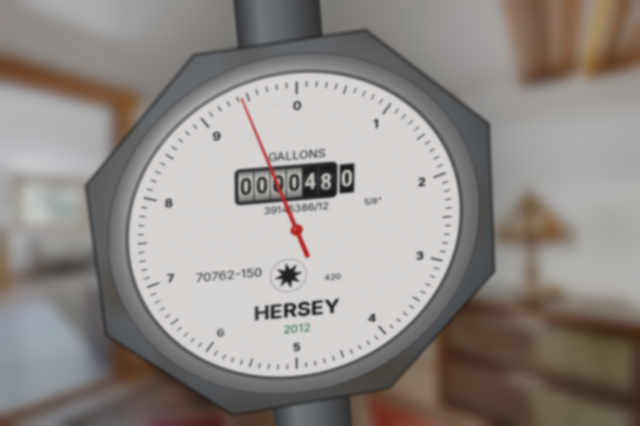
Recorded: **479.4** gal
